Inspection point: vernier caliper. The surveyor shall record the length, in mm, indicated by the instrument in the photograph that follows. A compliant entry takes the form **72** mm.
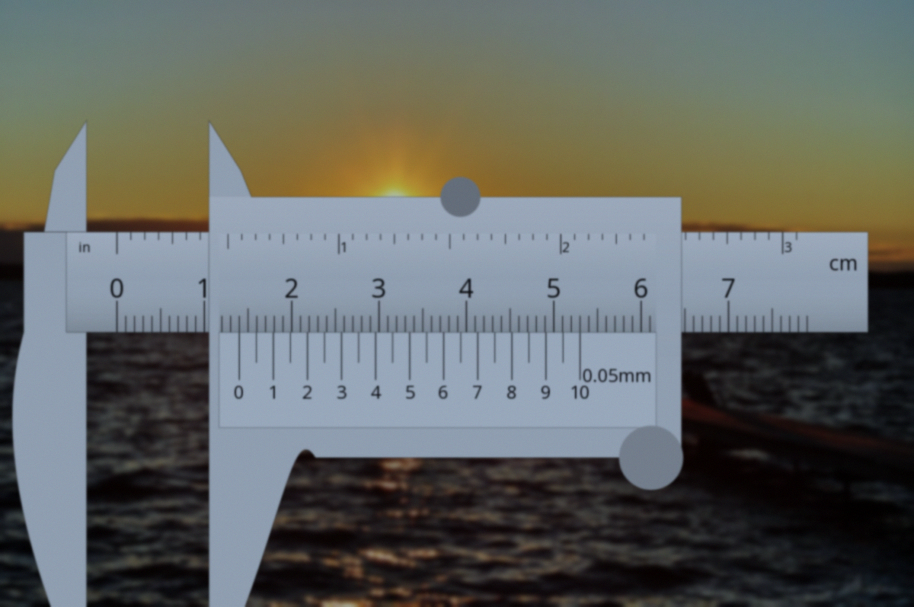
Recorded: **14.0** mm
